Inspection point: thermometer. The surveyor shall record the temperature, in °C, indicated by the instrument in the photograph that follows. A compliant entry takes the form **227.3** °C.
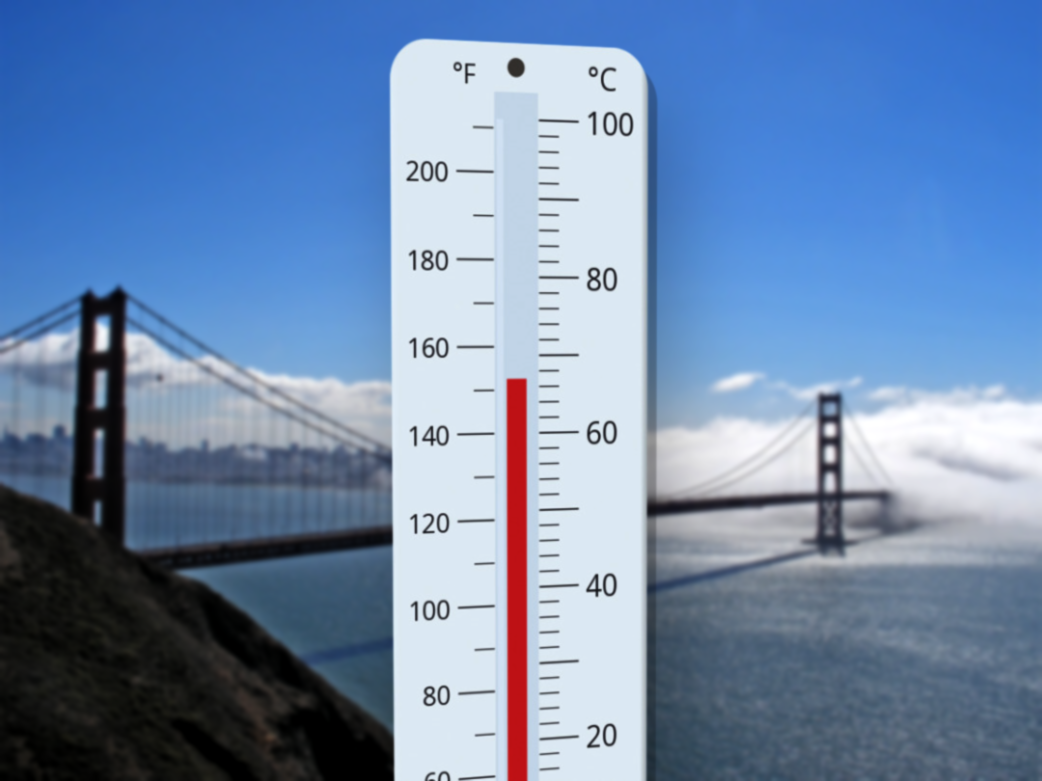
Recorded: **67** °C
